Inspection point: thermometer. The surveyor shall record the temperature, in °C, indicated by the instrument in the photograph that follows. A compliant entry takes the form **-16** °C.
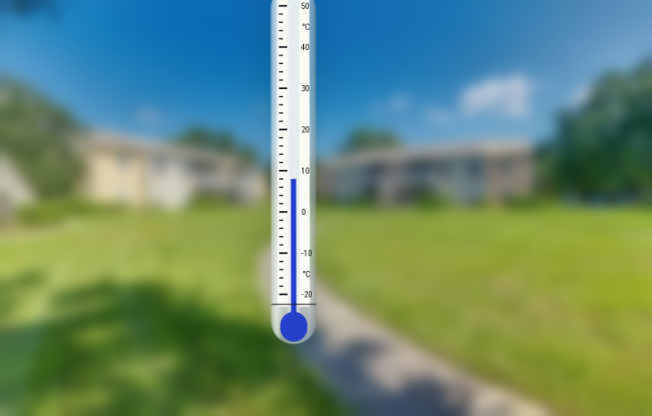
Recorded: **8** °C
